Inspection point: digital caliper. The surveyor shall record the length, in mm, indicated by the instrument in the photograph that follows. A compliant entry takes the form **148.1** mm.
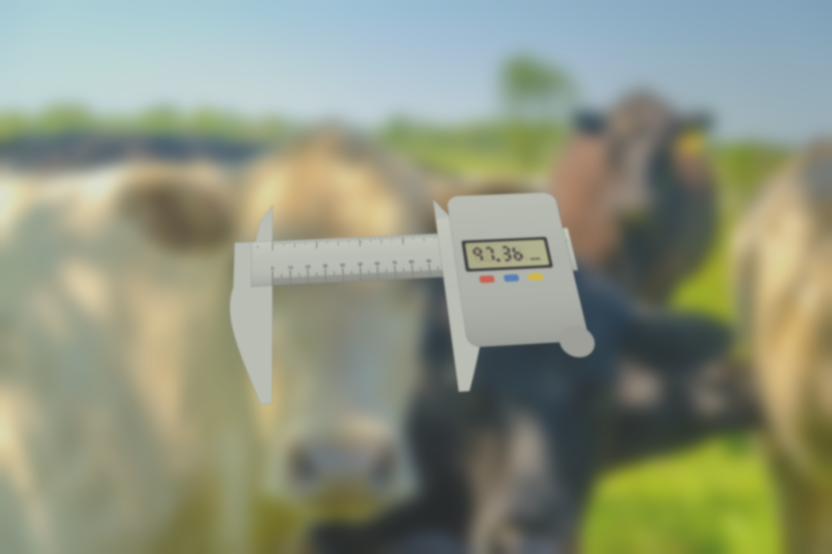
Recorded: **97.36** mm
